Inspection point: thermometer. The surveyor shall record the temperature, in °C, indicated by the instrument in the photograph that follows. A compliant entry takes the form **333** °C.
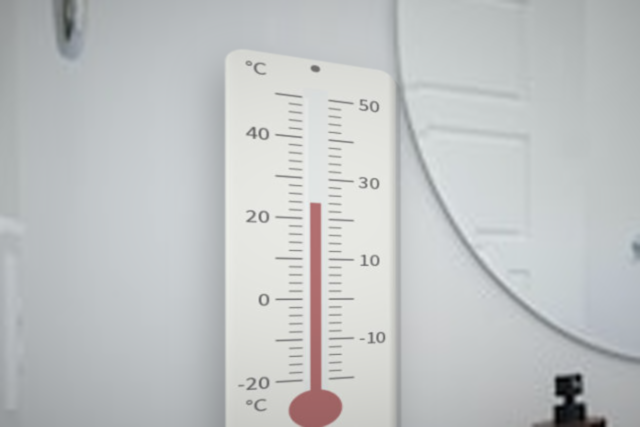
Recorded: **24** °C
